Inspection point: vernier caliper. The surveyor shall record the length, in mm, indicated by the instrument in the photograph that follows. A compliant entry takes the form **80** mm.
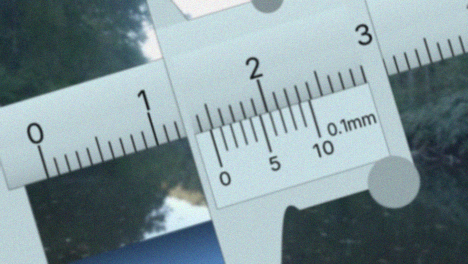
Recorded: **14.8** mm
